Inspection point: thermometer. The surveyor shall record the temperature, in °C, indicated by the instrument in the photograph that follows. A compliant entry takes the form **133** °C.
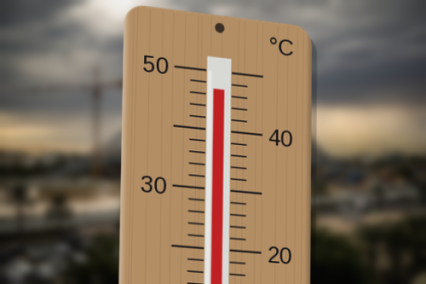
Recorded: **47** °C
